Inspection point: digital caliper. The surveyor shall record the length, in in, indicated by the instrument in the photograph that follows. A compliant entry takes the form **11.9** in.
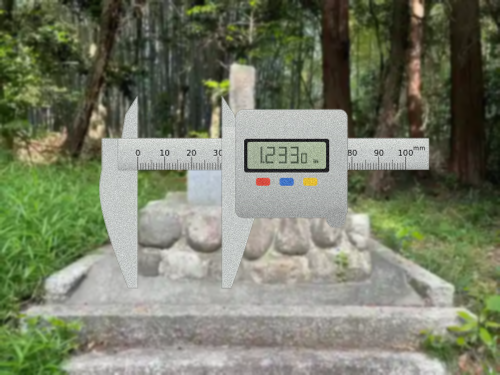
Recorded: **1.2330** in
